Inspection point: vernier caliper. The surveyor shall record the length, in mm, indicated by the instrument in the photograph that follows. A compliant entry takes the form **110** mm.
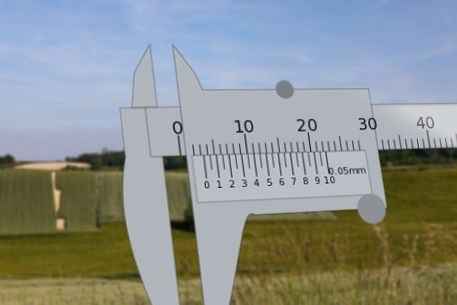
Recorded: **3.4** mm
